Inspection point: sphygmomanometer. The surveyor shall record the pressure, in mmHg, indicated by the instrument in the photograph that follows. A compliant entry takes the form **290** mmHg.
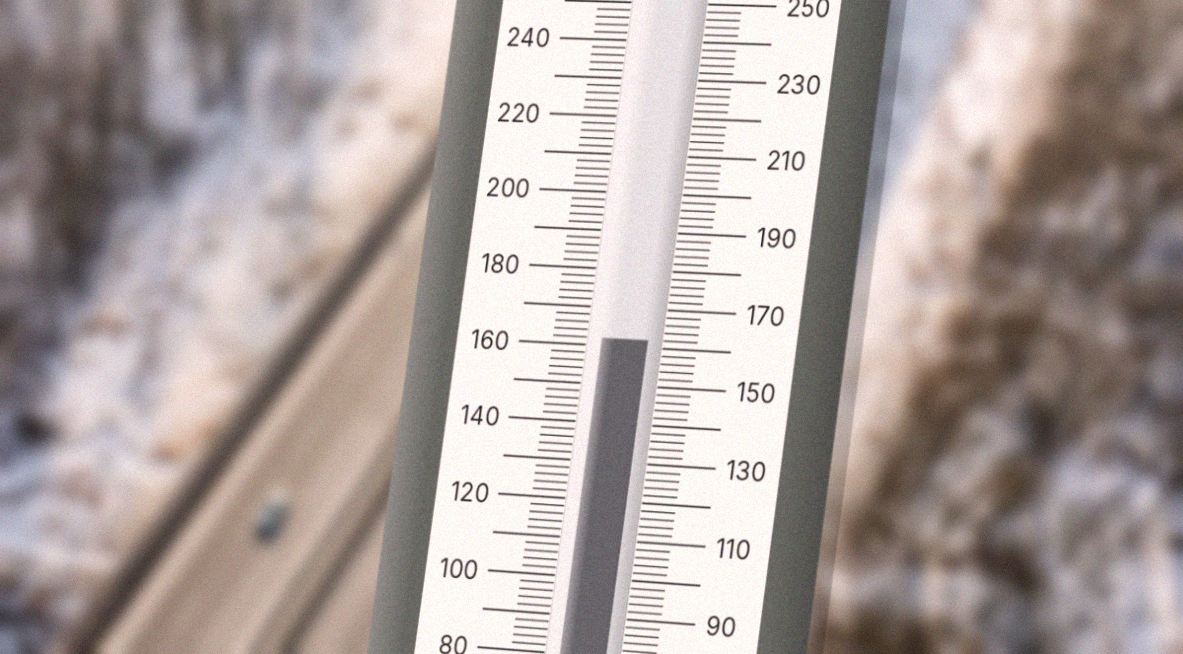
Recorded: **162** mmHg
